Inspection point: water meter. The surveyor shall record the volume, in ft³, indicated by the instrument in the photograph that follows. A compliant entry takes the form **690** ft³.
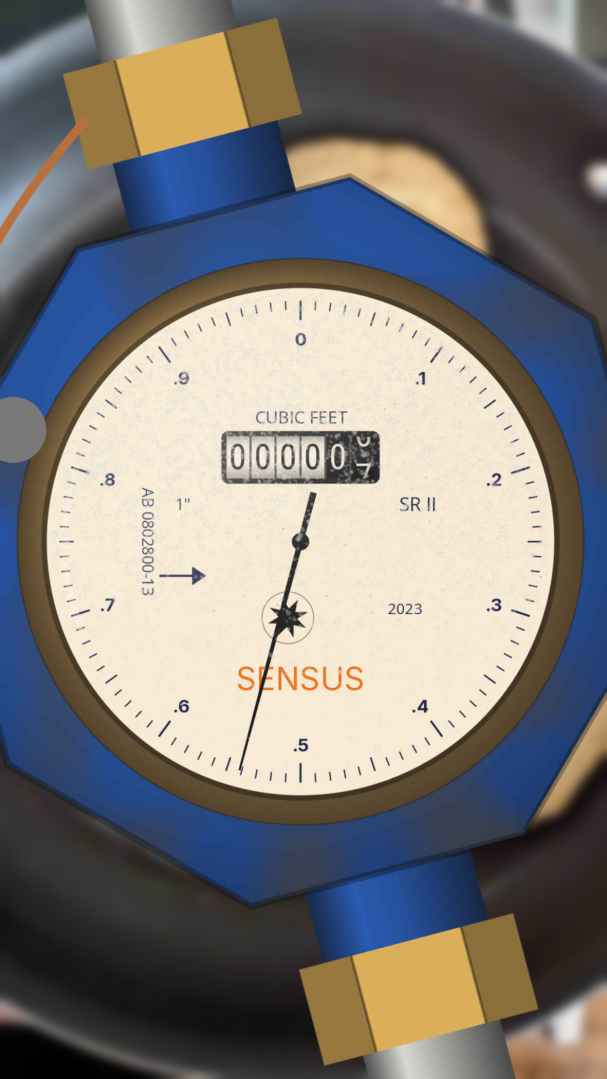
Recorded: **6.54** ft³
